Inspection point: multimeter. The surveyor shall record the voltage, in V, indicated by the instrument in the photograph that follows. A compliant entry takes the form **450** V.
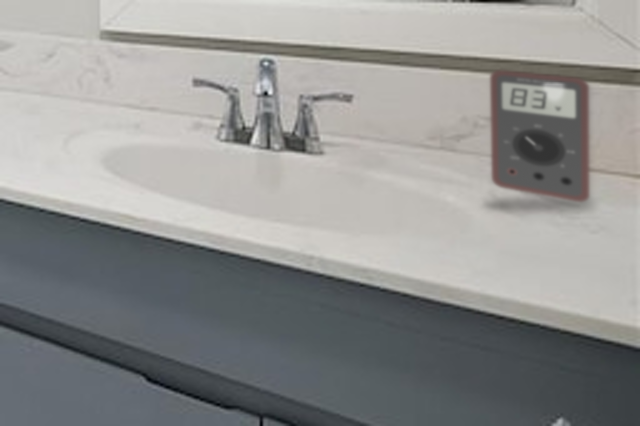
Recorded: **83** V
